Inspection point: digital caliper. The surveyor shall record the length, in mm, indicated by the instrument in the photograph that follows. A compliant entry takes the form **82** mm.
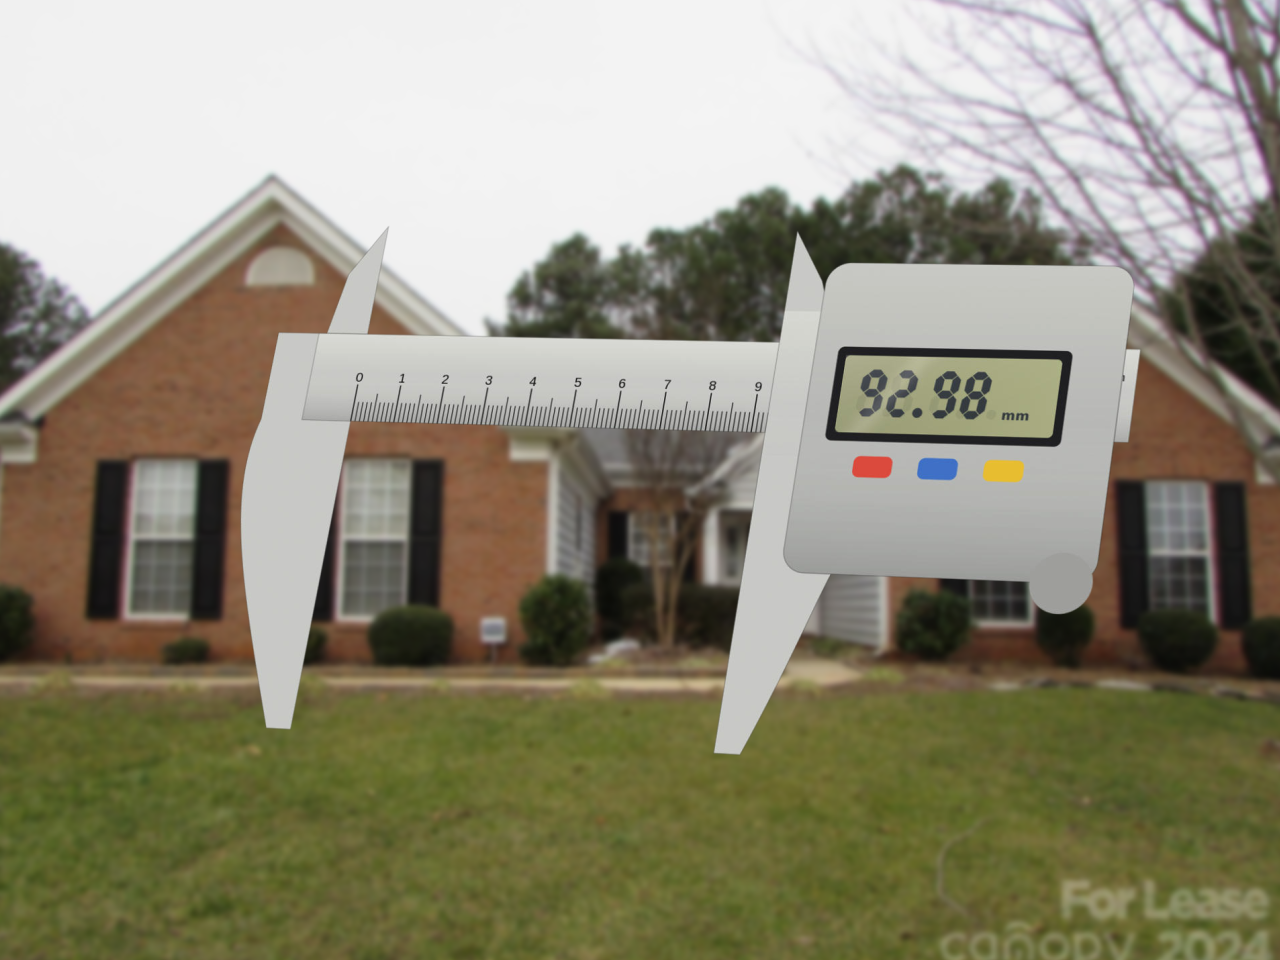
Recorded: **92.98** mm
